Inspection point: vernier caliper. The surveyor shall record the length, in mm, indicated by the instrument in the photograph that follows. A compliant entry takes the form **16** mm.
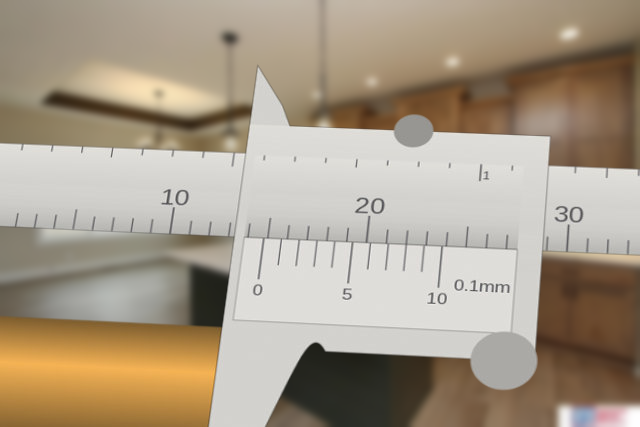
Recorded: **14.8** mm
